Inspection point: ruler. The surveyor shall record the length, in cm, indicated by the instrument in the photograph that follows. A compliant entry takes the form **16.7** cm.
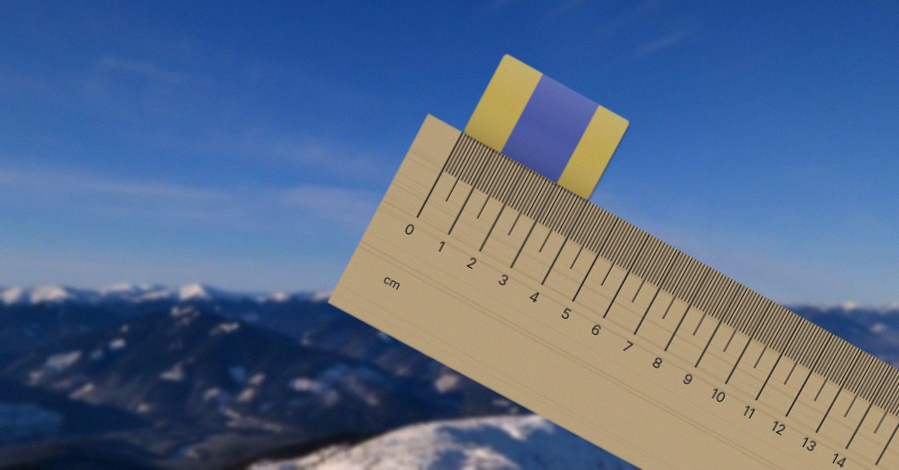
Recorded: **4** cm
